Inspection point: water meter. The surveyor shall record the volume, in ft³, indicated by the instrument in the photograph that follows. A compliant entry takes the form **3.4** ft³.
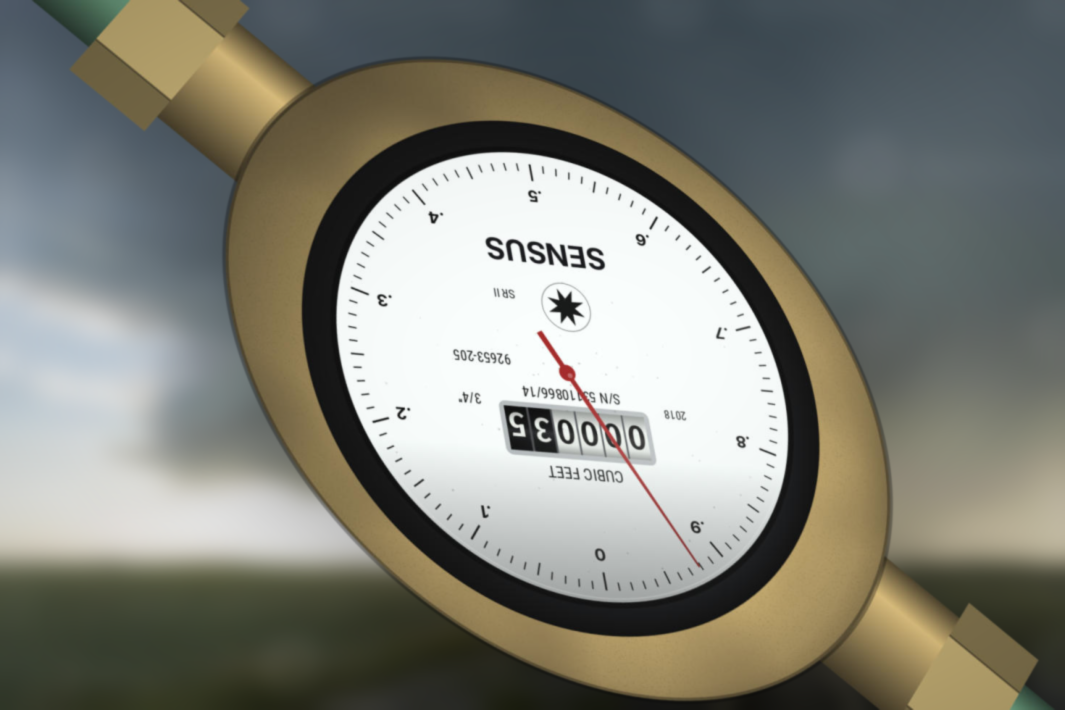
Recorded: **34.92** ft³
